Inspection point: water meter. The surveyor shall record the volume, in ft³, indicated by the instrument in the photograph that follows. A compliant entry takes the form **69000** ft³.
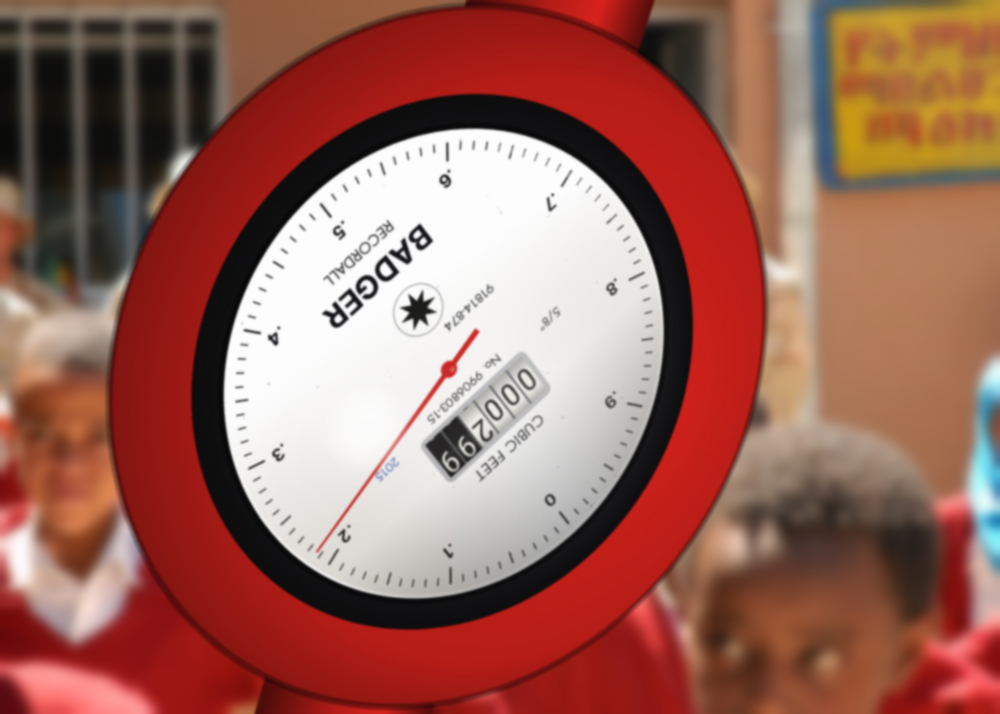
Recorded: **299.21** ft³
